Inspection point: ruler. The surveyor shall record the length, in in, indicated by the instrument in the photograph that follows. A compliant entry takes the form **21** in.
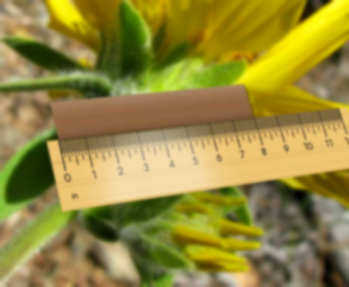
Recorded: **8** in
